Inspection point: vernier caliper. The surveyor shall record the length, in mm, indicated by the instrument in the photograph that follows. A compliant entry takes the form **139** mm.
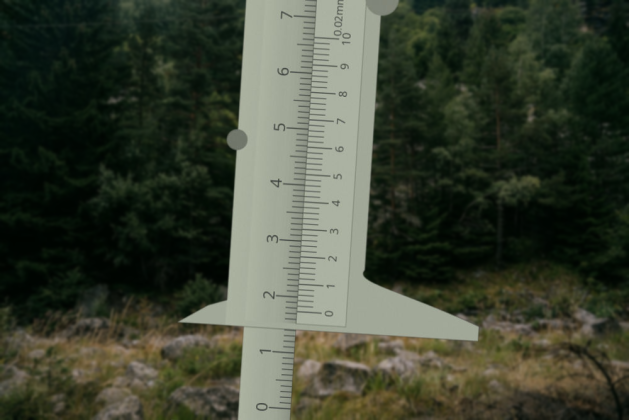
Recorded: **17.4** mm
